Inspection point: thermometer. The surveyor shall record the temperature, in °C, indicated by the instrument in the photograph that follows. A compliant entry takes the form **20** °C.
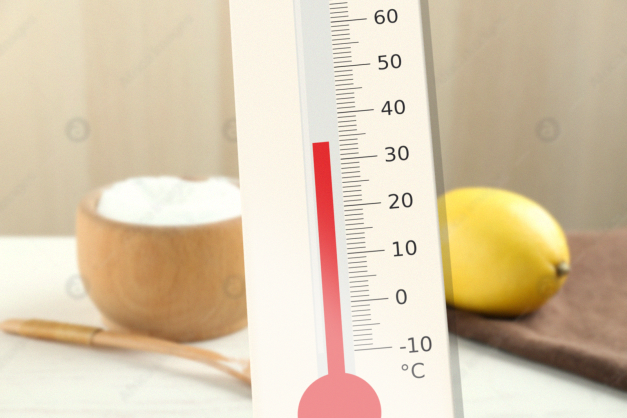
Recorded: **34** °C
